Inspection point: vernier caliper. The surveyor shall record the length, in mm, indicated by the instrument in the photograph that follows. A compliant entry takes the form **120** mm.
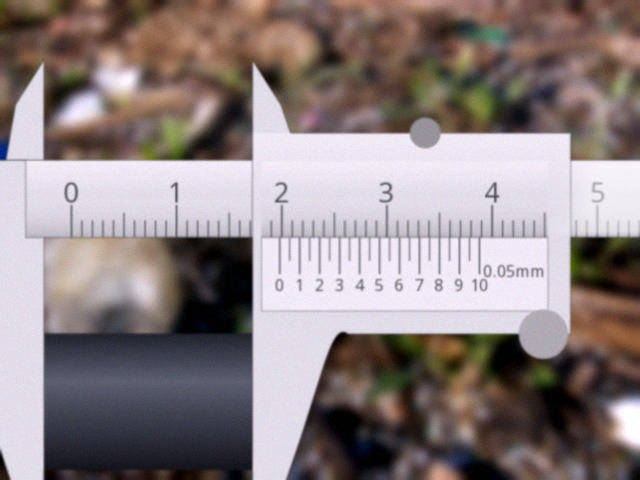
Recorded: **19.8** mm
